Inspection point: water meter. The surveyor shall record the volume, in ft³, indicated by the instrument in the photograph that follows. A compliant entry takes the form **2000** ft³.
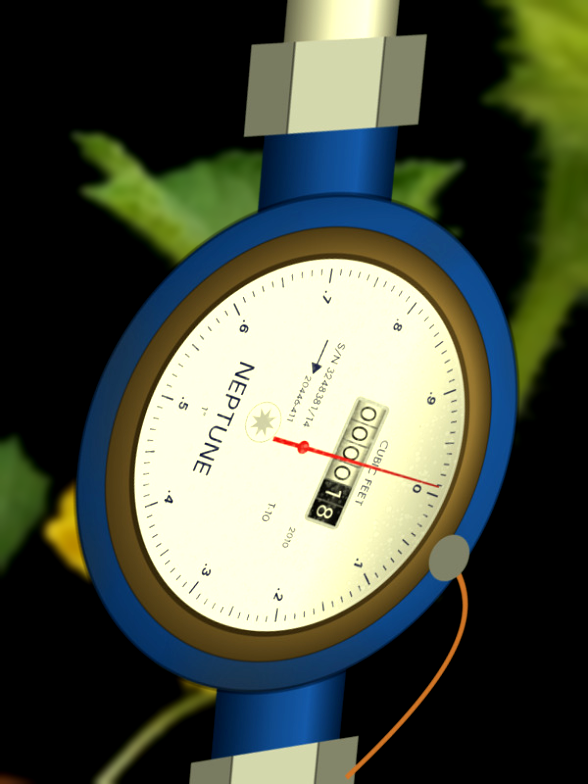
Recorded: **17.99** ft³
